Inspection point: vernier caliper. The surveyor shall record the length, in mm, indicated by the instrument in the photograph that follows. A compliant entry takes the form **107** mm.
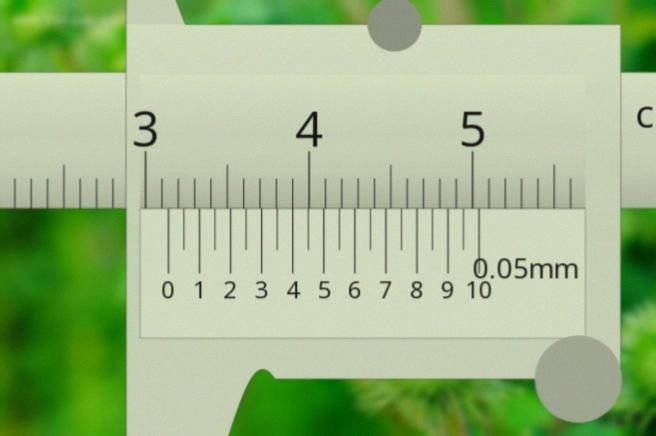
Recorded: **31.4** mm
